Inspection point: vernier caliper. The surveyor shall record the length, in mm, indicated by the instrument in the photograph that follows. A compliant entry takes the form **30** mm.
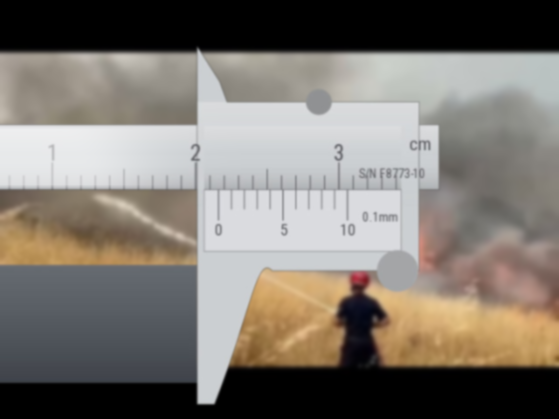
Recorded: **21.6** mm
